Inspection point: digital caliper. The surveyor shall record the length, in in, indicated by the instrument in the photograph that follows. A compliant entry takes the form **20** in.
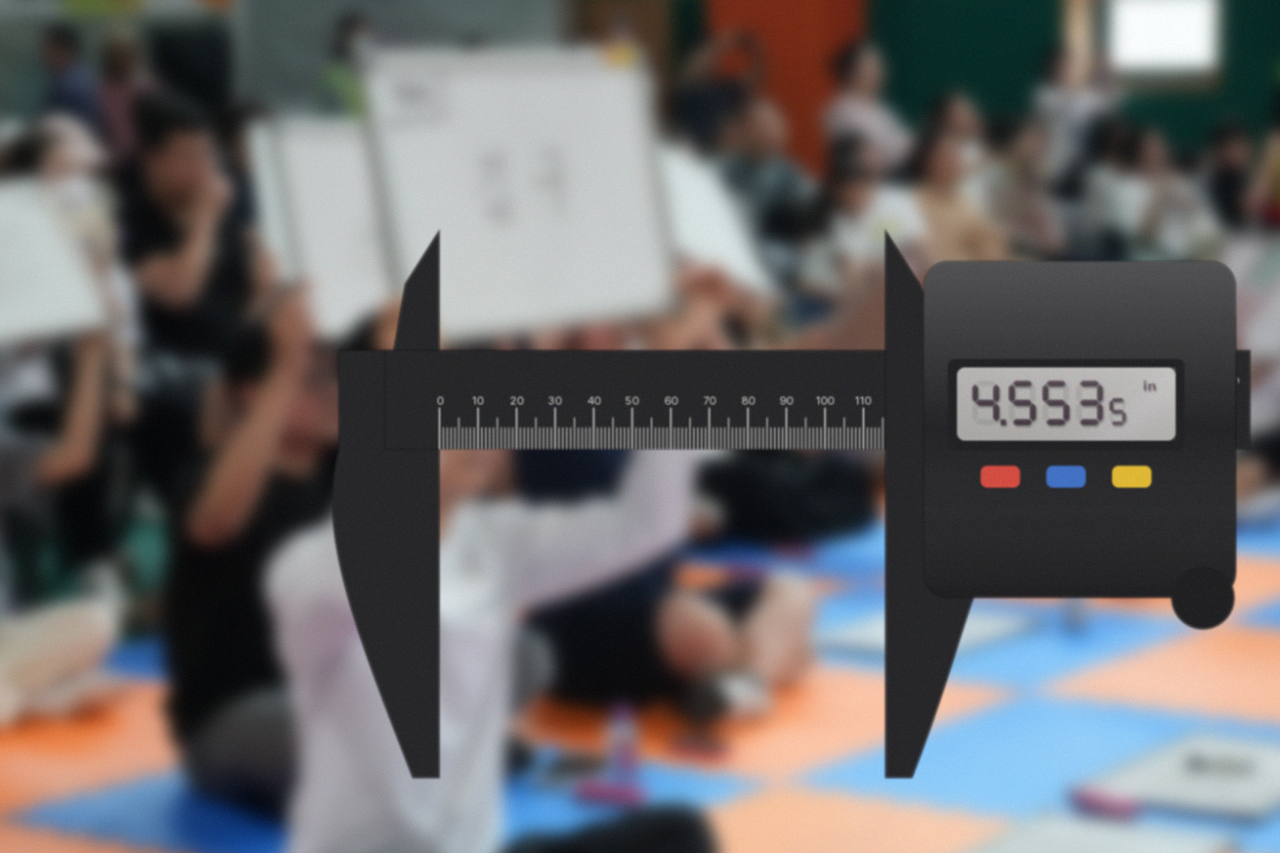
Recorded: **4.5535** in
